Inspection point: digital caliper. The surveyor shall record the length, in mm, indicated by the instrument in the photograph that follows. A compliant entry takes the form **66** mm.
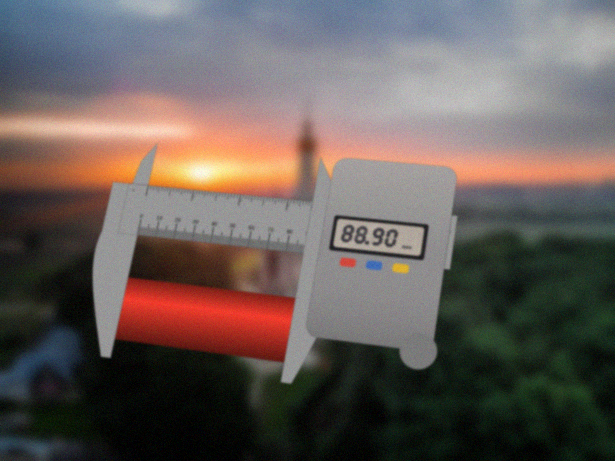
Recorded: **88.90** mm
